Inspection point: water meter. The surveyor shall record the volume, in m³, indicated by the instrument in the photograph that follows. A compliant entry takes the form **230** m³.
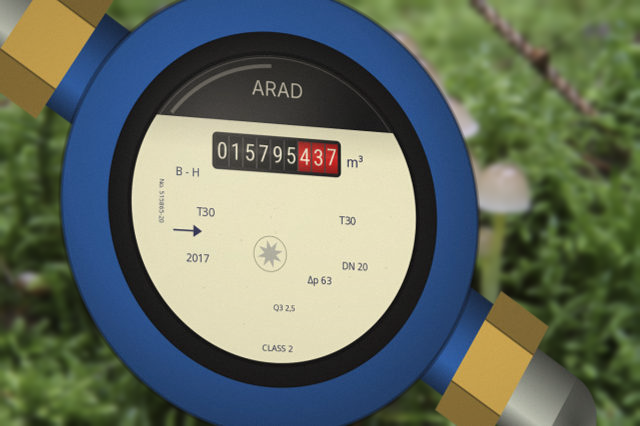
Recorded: **15795.437** m³
